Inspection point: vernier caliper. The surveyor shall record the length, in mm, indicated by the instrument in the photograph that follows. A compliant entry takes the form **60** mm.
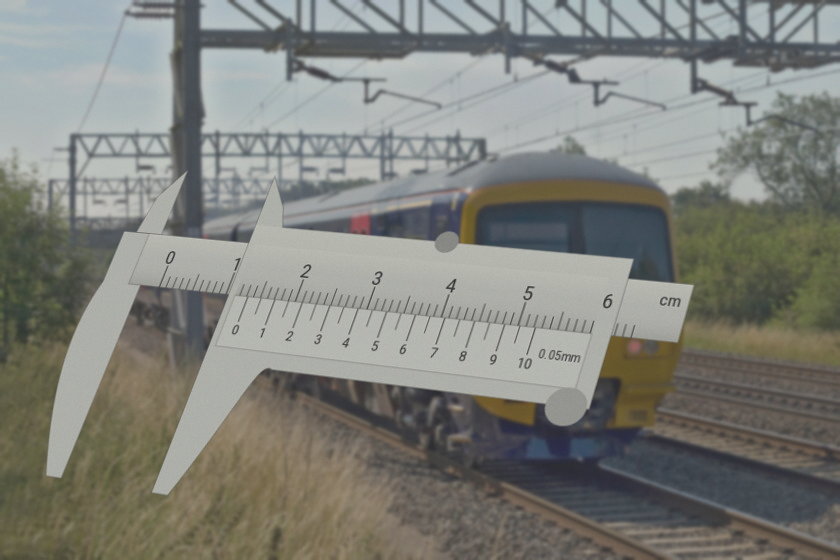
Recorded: **13.2** mm
